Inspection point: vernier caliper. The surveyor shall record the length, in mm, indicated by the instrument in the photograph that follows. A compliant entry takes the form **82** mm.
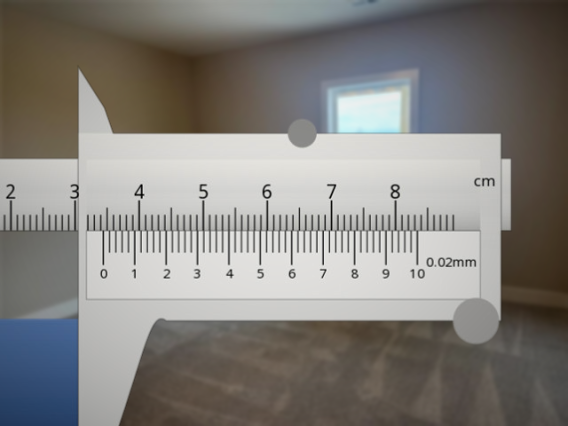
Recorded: **34.4** mm
